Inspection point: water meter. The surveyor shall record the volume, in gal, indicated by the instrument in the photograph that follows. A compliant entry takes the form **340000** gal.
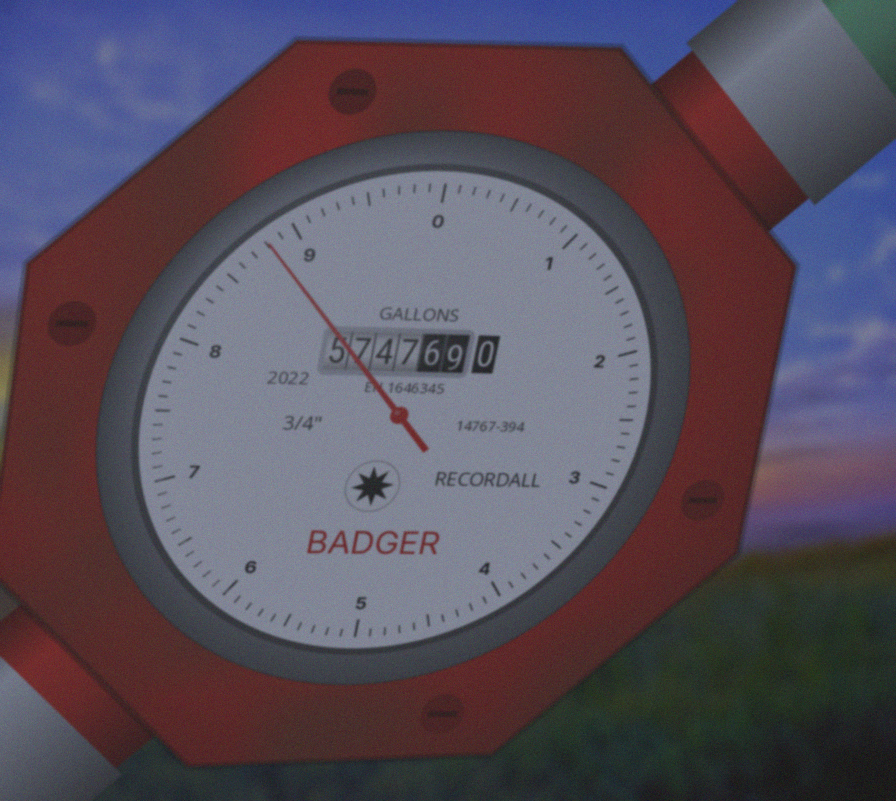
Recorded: **5747688.8** gal
